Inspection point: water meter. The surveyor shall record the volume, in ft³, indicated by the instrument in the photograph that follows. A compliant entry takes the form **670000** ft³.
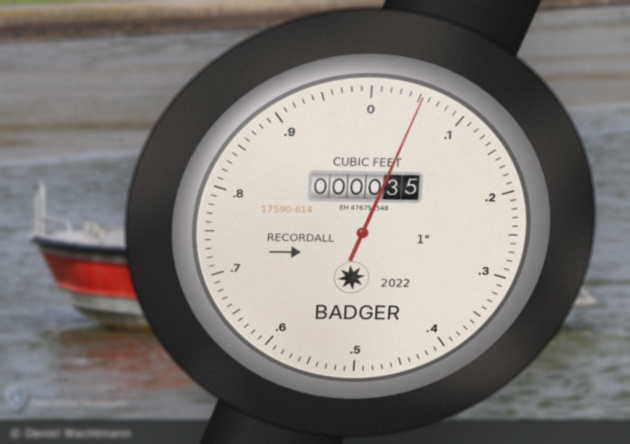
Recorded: **35.05** ft³
